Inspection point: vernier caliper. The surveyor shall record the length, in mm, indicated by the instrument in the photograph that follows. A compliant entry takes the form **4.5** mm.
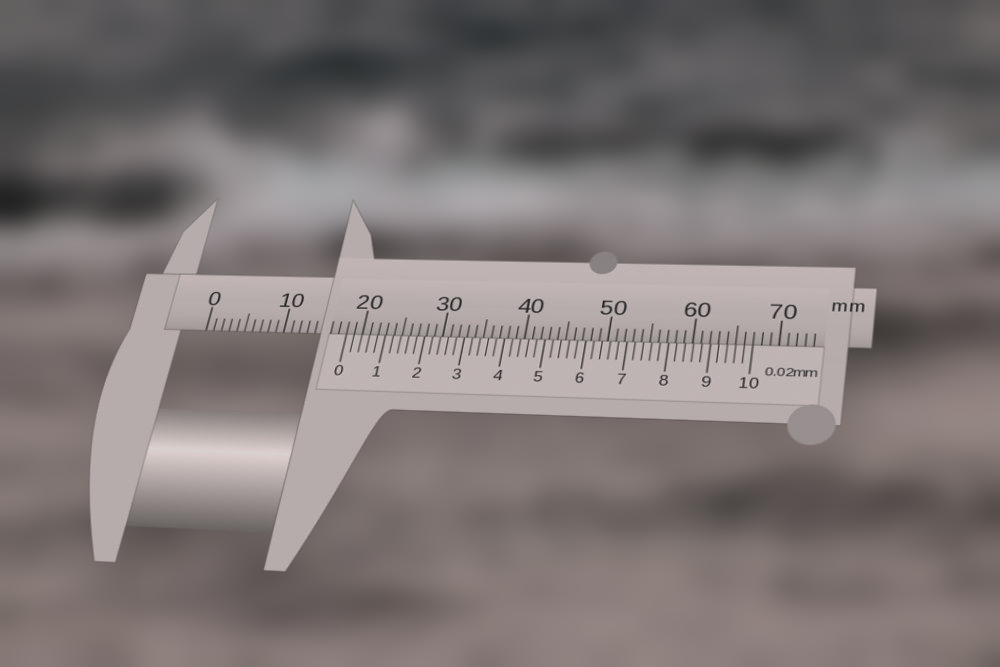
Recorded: **18.0** mm
